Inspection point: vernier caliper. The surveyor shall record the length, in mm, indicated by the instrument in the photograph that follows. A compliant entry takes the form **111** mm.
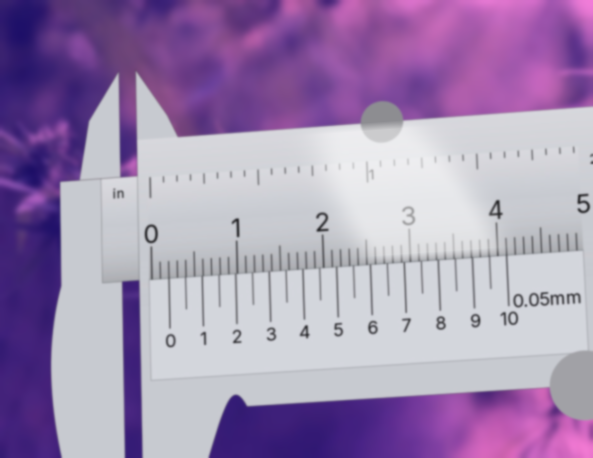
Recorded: **2.0** mm
